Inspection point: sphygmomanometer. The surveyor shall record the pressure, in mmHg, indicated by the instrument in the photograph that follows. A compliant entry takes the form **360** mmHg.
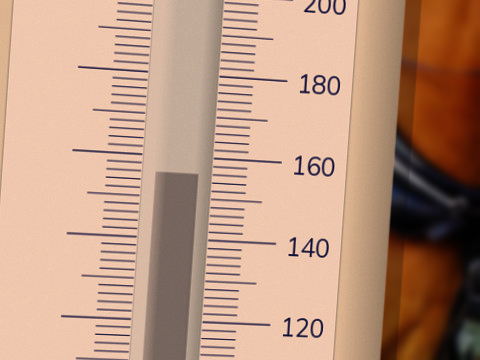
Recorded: **156** mmHg
